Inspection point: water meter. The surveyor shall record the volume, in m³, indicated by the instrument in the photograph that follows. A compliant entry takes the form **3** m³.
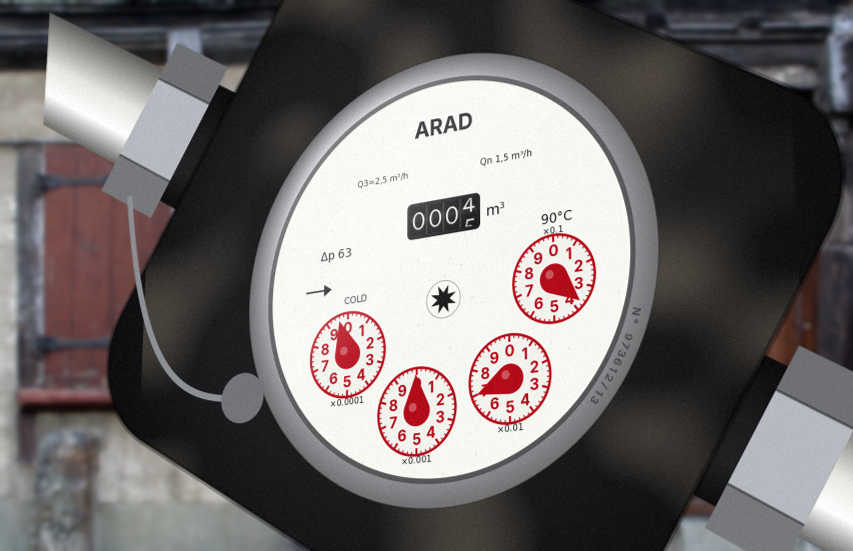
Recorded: **4.3699** m³
